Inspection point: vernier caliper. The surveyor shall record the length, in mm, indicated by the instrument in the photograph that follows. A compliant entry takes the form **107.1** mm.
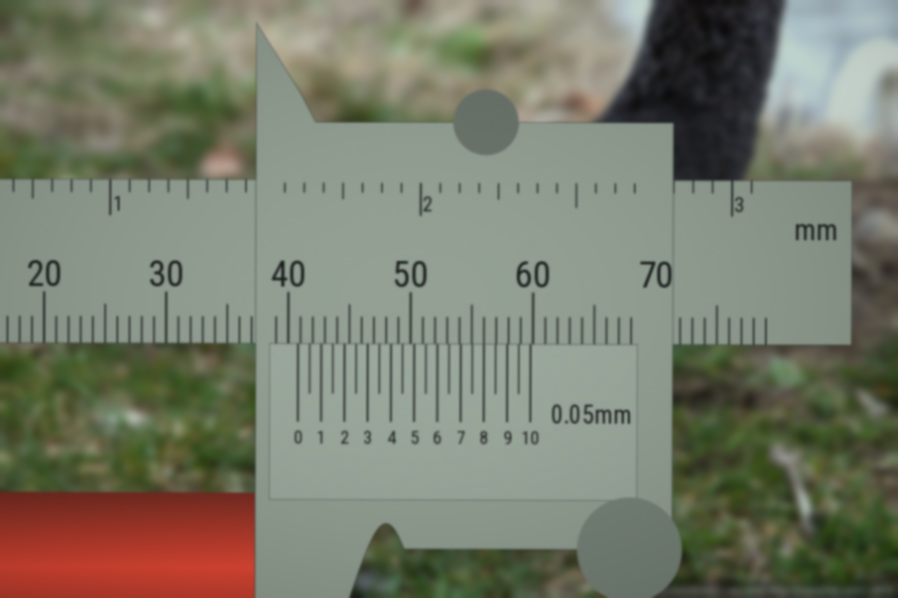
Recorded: **40.8** mm
